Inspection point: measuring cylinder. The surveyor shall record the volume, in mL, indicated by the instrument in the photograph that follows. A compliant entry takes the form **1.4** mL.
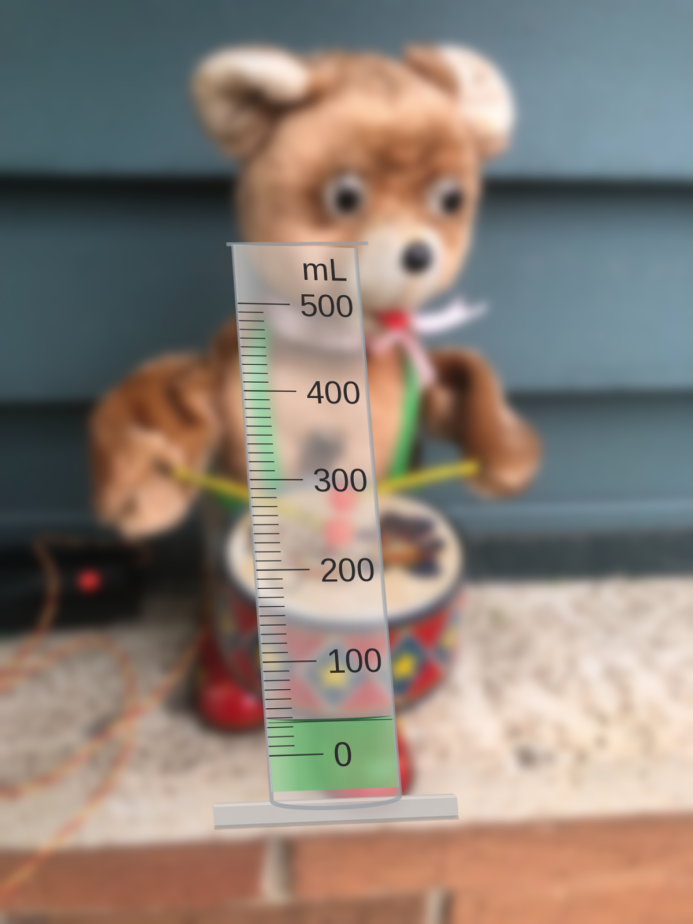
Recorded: **35** mL
